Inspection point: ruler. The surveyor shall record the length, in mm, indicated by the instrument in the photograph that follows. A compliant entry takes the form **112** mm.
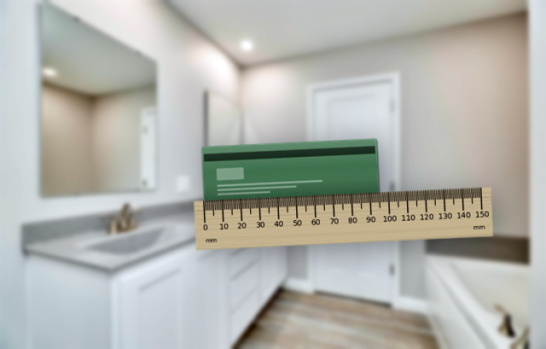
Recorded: **95** mm
